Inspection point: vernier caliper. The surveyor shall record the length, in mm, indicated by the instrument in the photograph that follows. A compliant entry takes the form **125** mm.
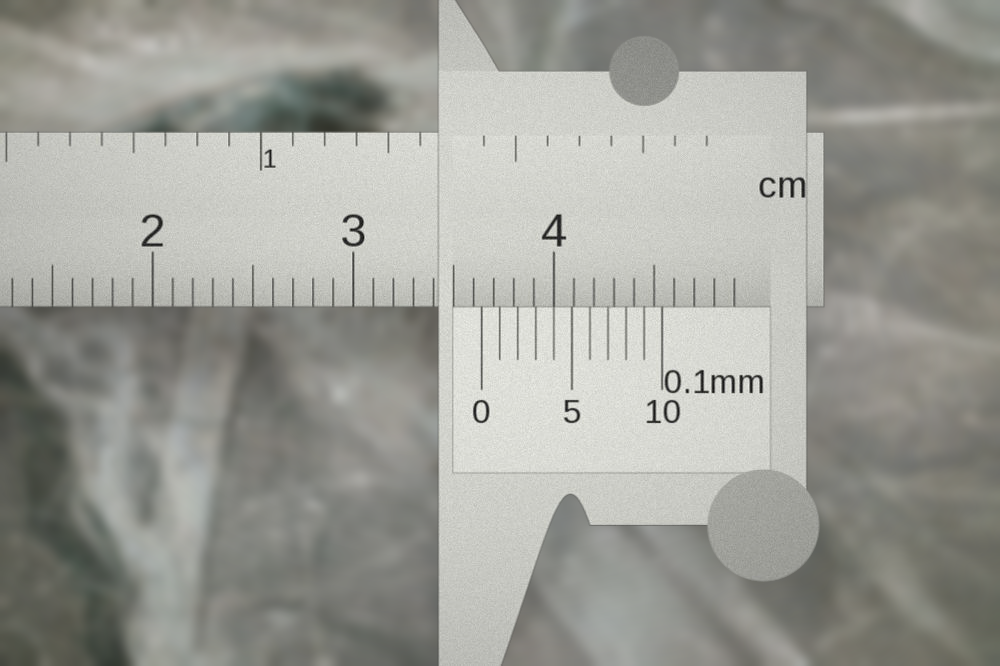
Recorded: **36.4** mm
